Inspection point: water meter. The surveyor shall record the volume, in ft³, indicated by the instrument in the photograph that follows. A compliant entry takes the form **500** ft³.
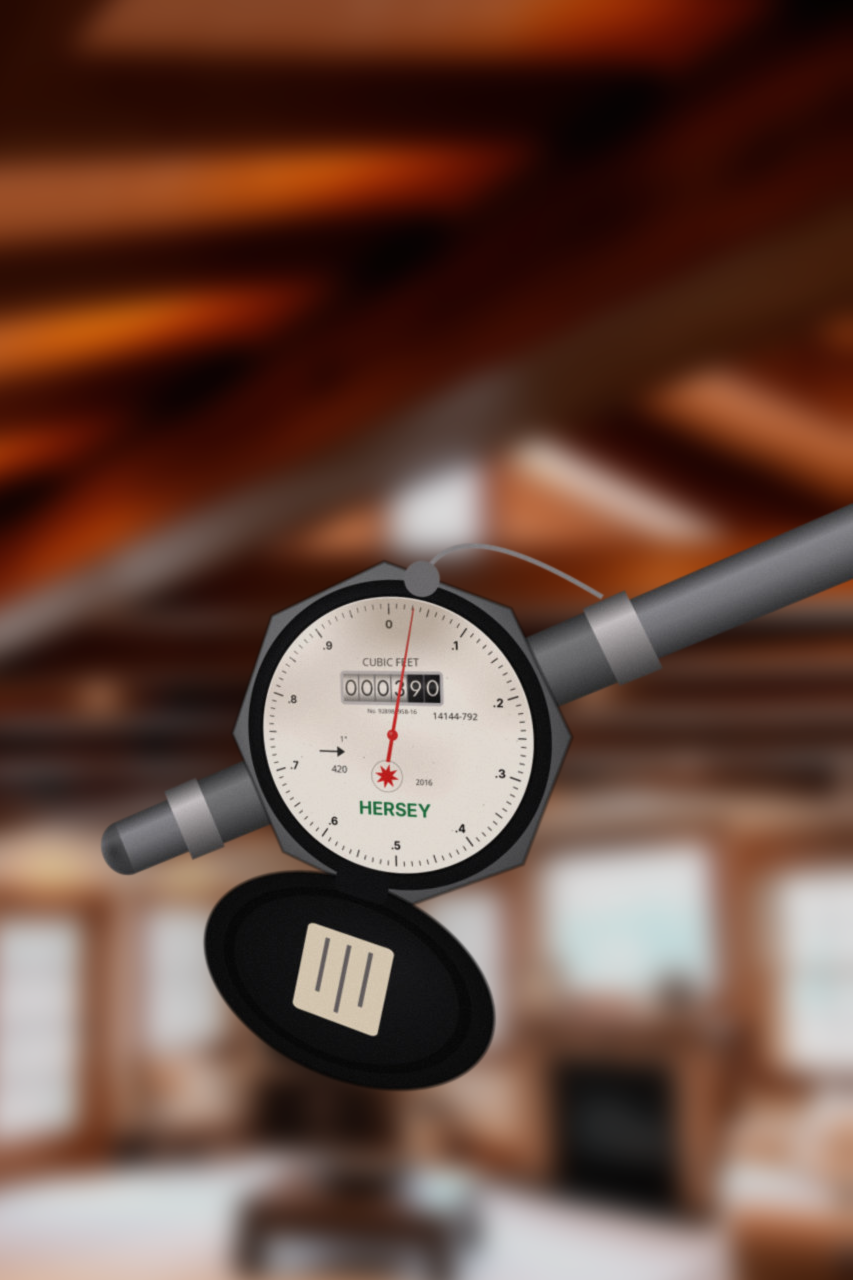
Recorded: **390.03** ft³
